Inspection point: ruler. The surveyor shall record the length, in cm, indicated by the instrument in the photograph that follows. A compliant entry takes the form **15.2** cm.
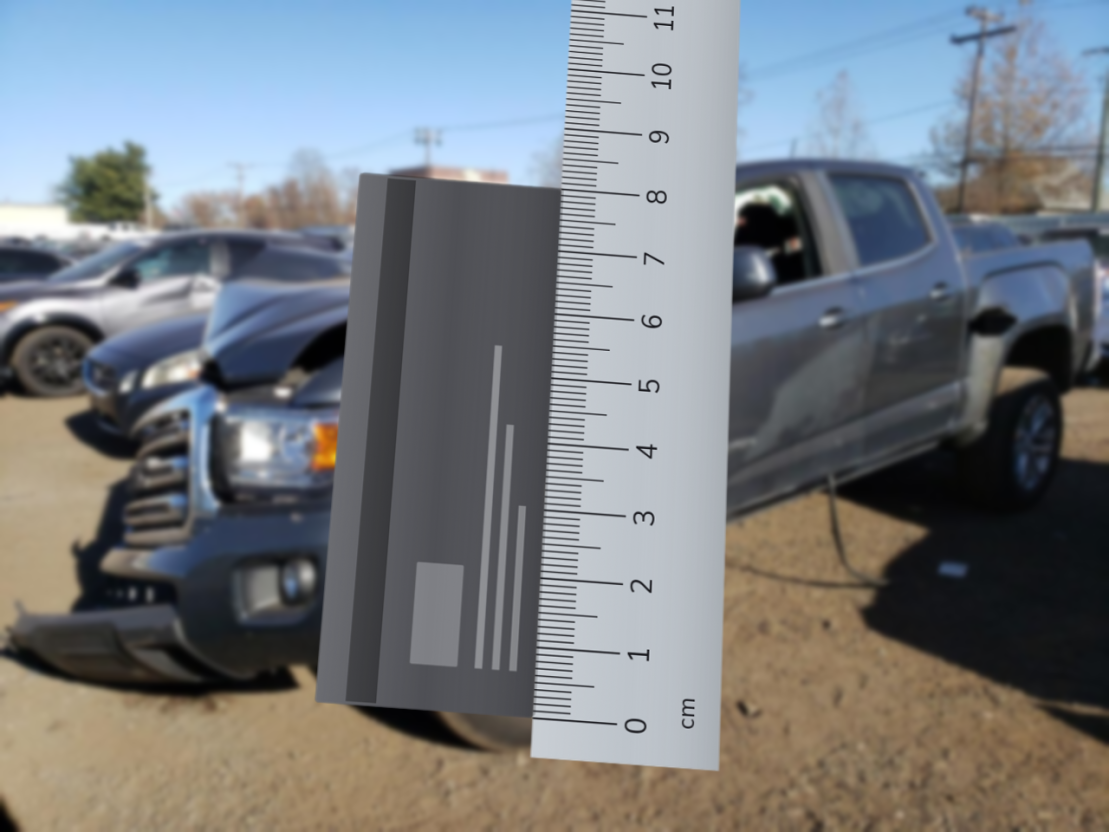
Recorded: **8** cm
